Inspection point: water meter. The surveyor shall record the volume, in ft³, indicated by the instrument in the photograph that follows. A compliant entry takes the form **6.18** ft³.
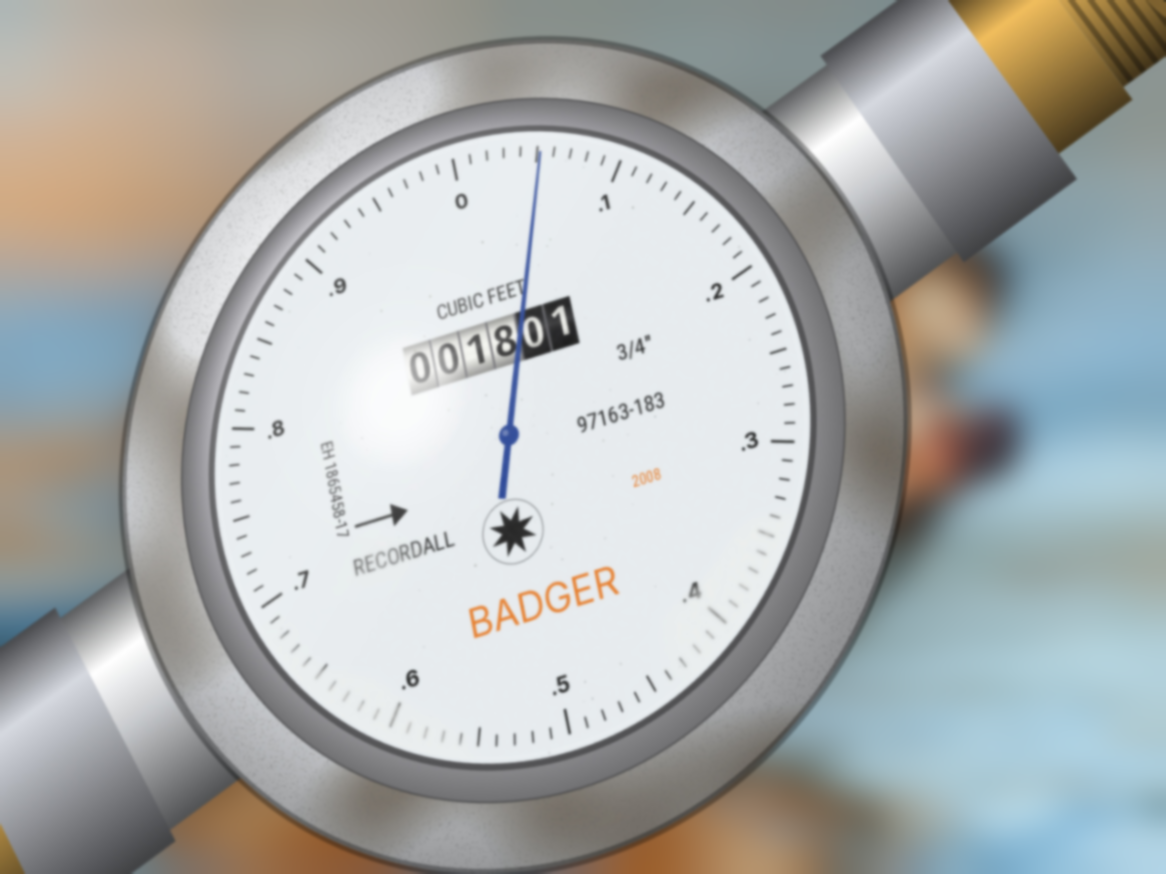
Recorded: **1801.05** ft³
